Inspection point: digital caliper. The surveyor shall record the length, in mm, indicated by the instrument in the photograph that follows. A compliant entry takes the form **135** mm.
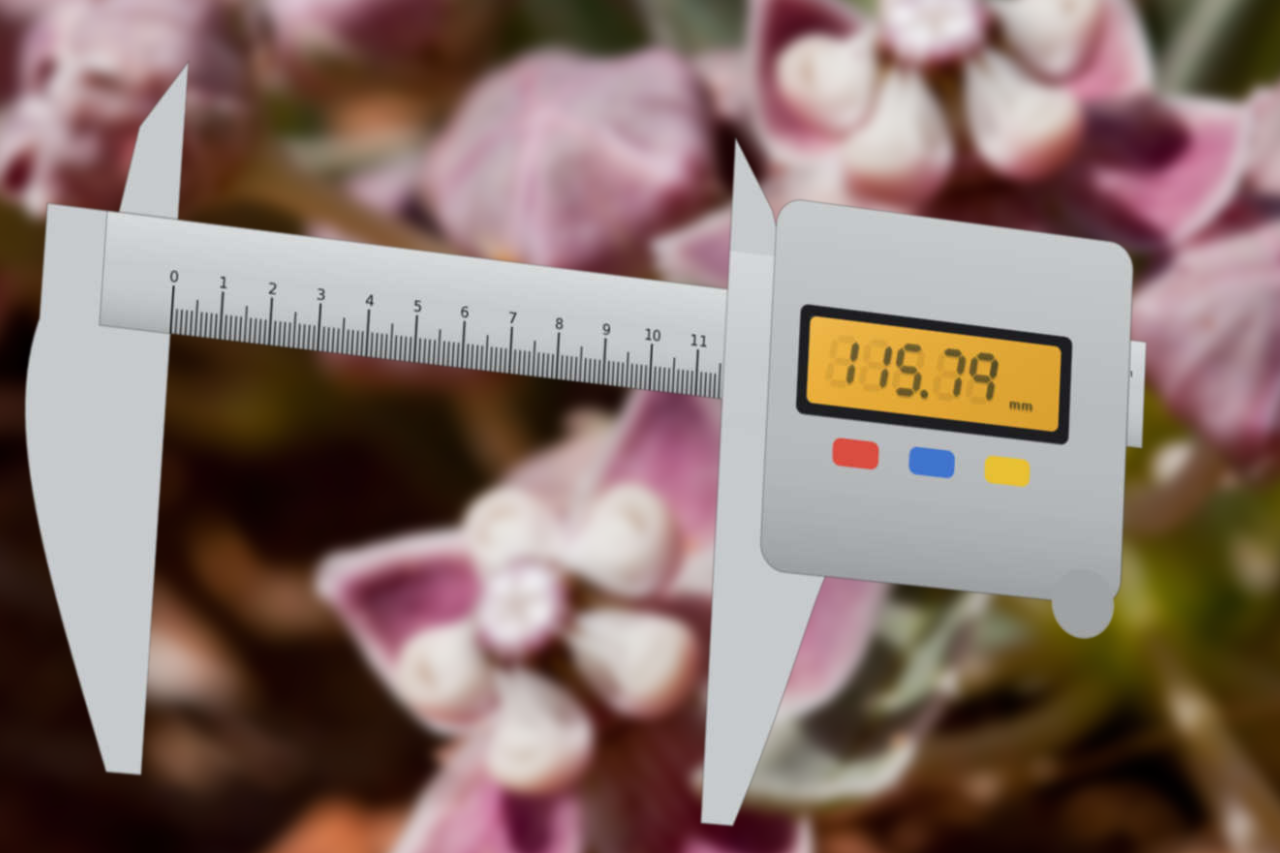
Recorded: **115.79** mm
